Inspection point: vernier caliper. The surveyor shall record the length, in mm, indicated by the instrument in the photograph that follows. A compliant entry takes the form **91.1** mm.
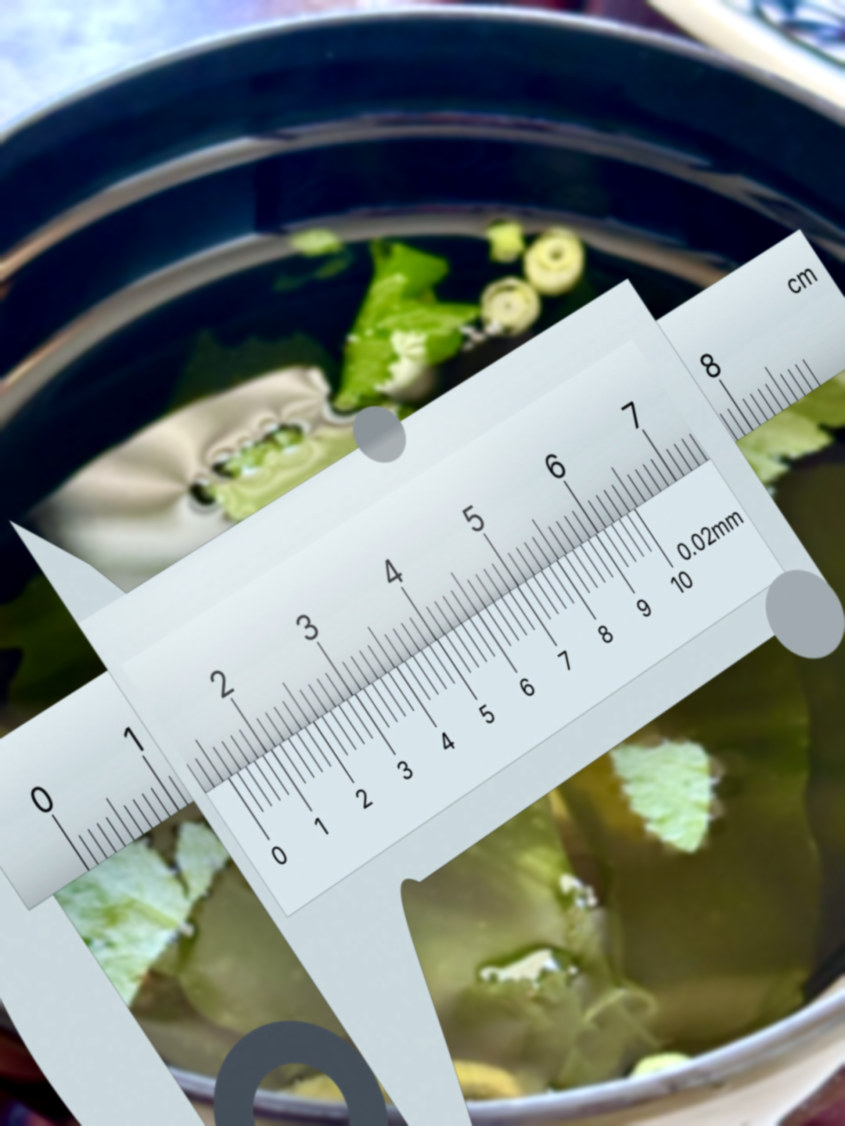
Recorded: **15.6** mm
